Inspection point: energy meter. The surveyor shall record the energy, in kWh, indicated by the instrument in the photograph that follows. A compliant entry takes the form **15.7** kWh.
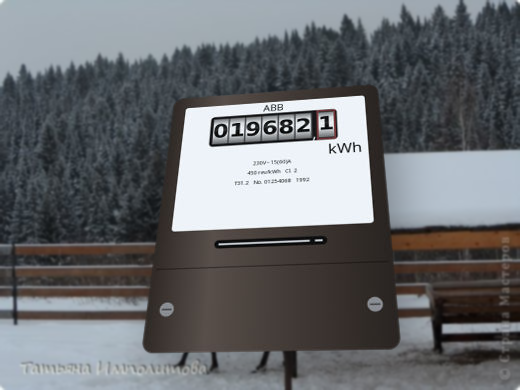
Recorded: **19682.1** kWh
